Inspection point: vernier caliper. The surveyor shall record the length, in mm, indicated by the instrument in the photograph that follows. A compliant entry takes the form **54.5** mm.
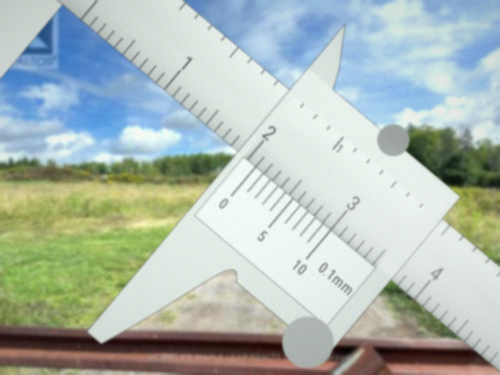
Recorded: **21.0** mm
